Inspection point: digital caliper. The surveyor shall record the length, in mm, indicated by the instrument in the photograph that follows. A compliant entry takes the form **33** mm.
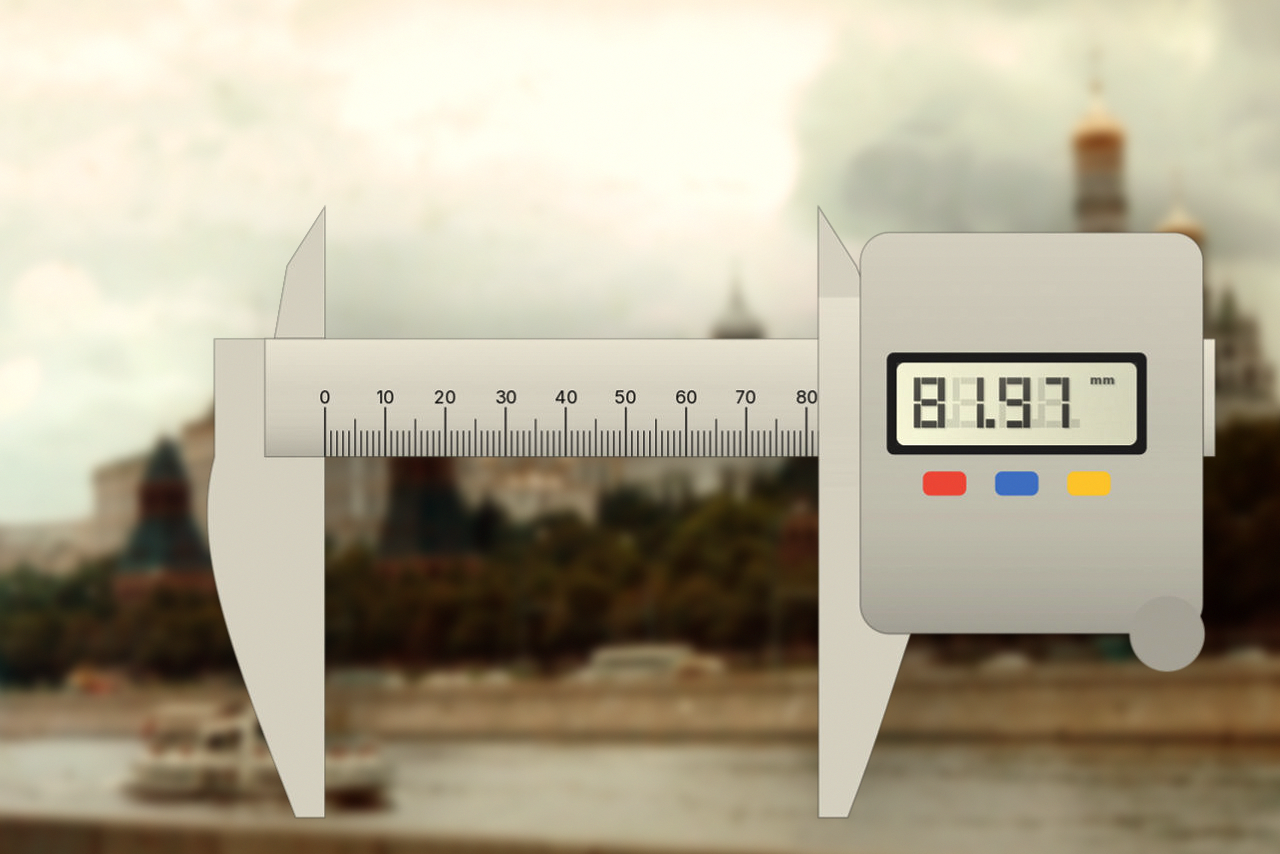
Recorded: **81.97** mm
